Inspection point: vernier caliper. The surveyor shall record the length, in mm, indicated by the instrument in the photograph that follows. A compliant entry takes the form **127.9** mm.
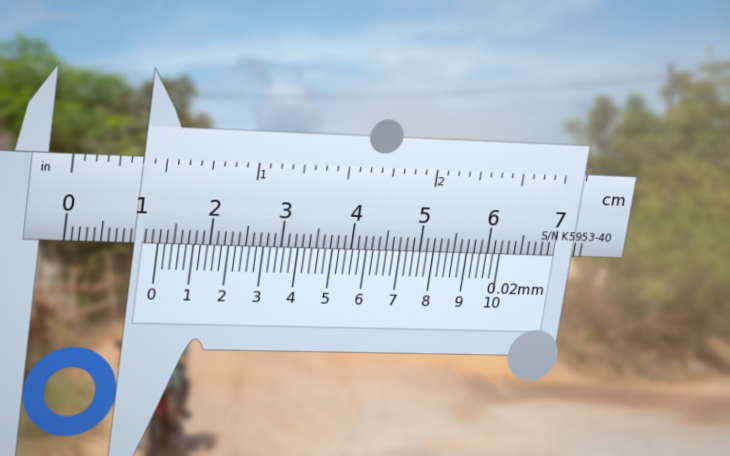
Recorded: **12.8** mm
